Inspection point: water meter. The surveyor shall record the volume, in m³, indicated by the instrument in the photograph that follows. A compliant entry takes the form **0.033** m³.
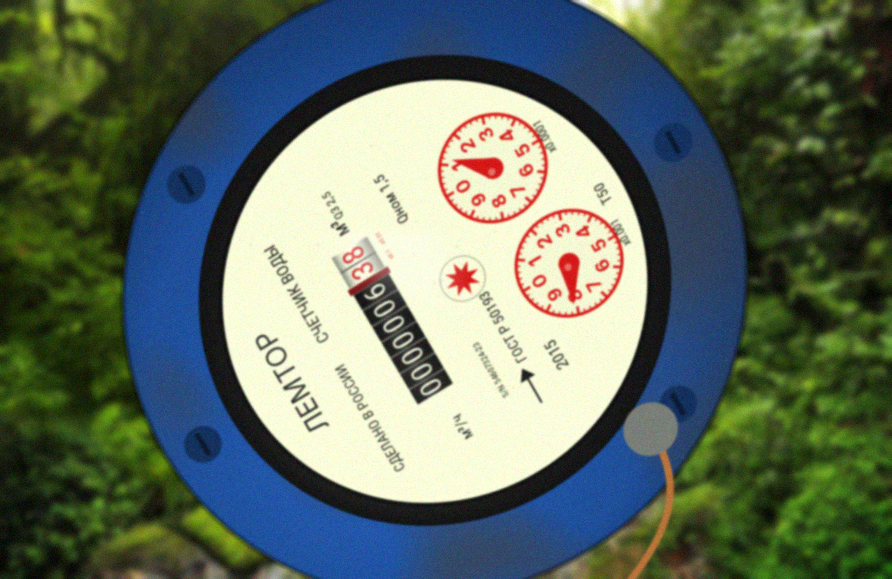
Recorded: **6.3881** m³
